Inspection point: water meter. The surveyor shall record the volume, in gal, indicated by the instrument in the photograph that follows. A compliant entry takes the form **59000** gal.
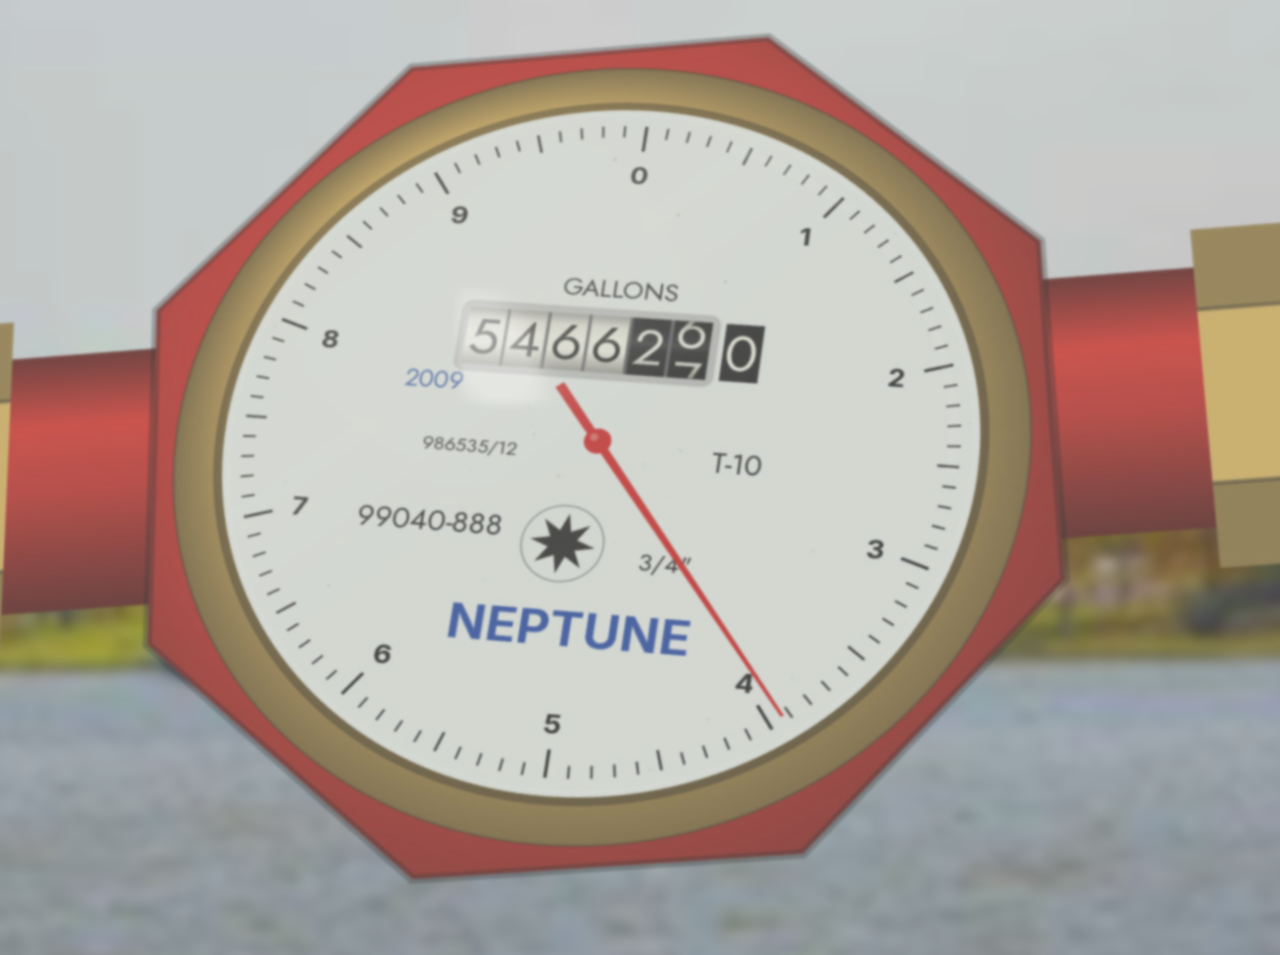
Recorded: **5466263.9** gal
